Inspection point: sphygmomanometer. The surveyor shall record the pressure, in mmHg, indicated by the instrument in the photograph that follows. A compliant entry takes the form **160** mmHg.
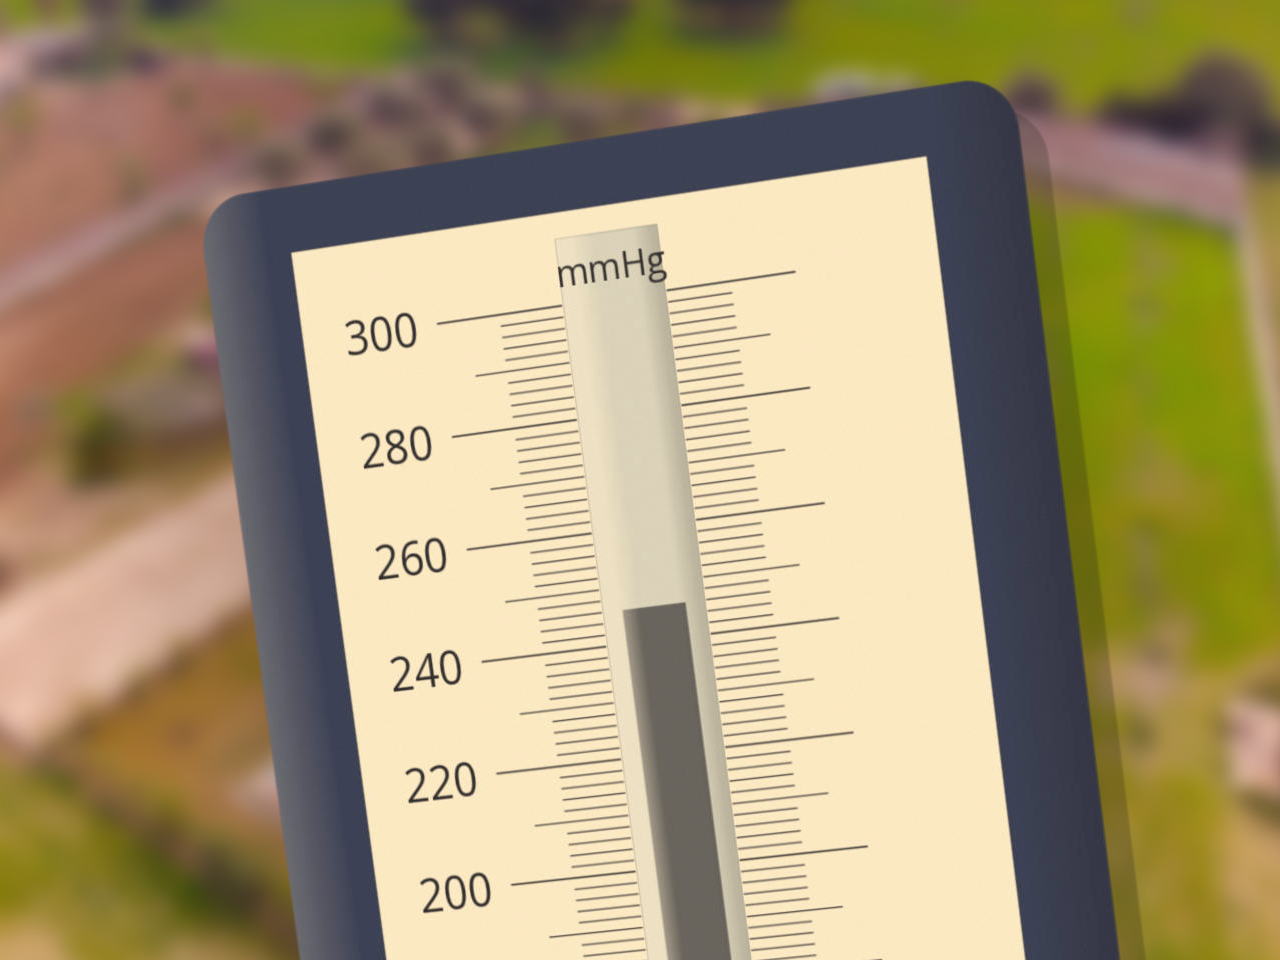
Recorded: **246** mmHg
